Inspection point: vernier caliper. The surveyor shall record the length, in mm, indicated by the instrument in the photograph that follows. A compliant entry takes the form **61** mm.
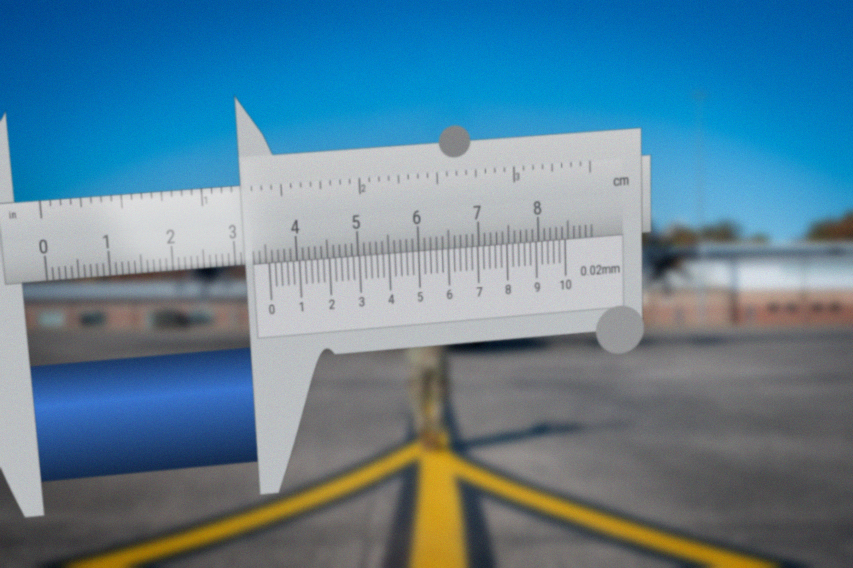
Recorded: **35.5** mm
